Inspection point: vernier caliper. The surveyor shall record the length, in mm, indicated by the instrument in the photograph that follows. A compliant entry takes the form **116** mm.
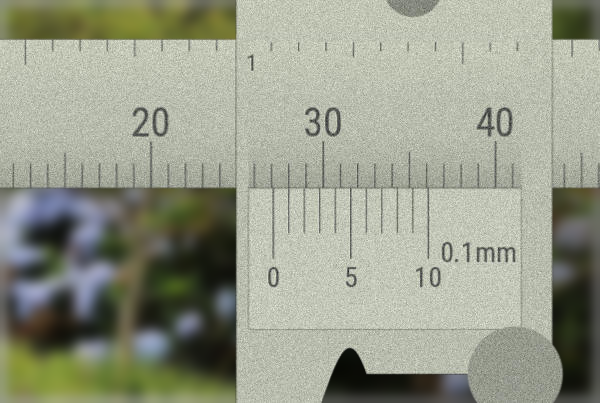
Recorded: **27.1** mm
